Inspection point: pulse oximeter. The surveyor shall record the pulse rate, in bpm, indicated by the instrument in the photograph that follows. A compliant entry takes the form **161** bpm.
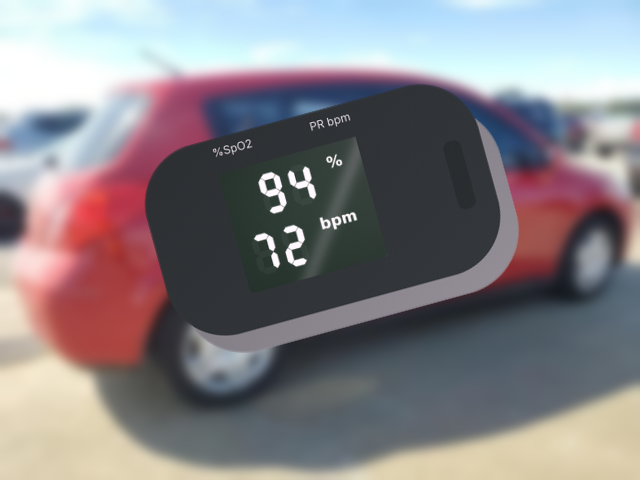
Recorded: **72** bpm
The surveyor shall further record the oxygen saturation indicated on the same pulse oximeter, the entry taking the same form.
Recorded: **94** %
